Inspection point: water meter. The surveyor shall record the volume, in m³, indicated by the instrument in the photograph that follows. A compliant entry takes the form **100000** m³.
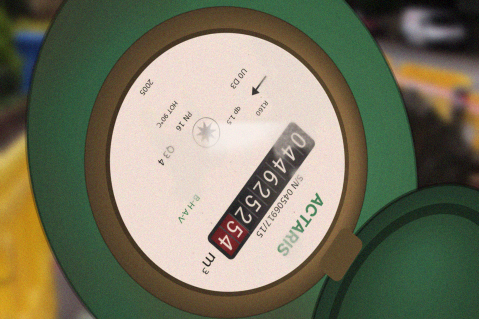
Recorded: **446252.54** m³
